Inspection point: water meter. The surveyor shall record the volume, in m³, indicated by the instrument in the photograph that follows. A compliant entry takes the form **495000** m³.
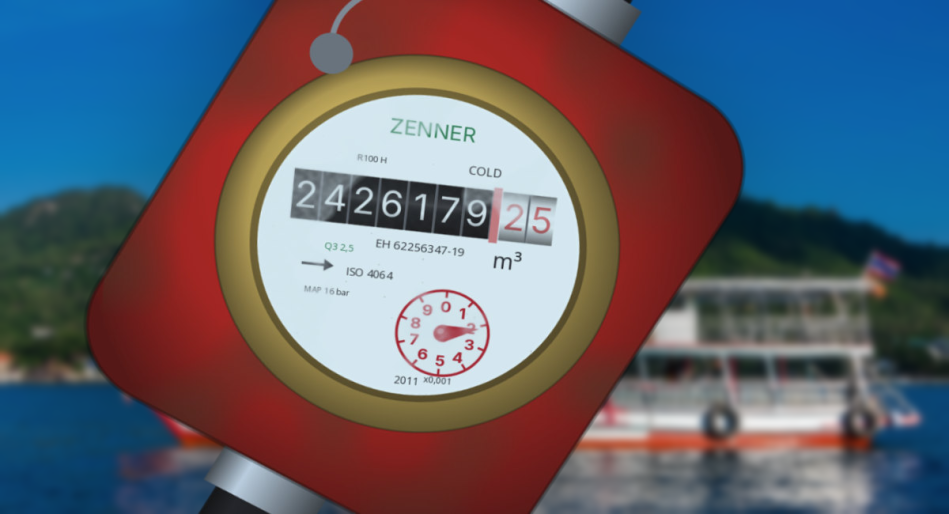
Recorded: **2426179.252** m³
